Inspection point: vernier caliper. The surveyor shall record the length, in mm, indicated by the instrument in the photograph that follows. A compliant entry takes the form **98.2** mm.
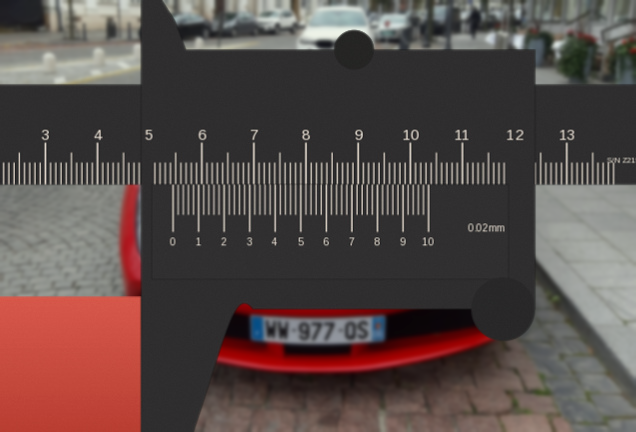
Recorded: **54.5** mm
